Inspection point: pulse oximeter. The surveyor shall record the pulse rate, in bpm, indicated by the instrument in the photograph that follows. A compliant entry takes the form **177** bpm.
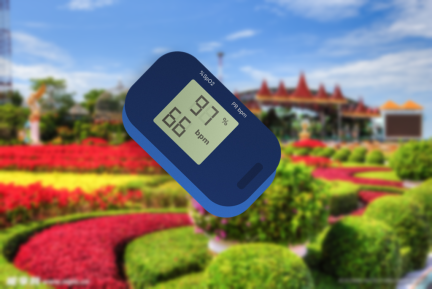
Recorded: **66** bpm
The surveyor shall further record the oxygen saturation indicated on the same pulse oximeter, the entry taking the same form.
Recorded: **97** %
